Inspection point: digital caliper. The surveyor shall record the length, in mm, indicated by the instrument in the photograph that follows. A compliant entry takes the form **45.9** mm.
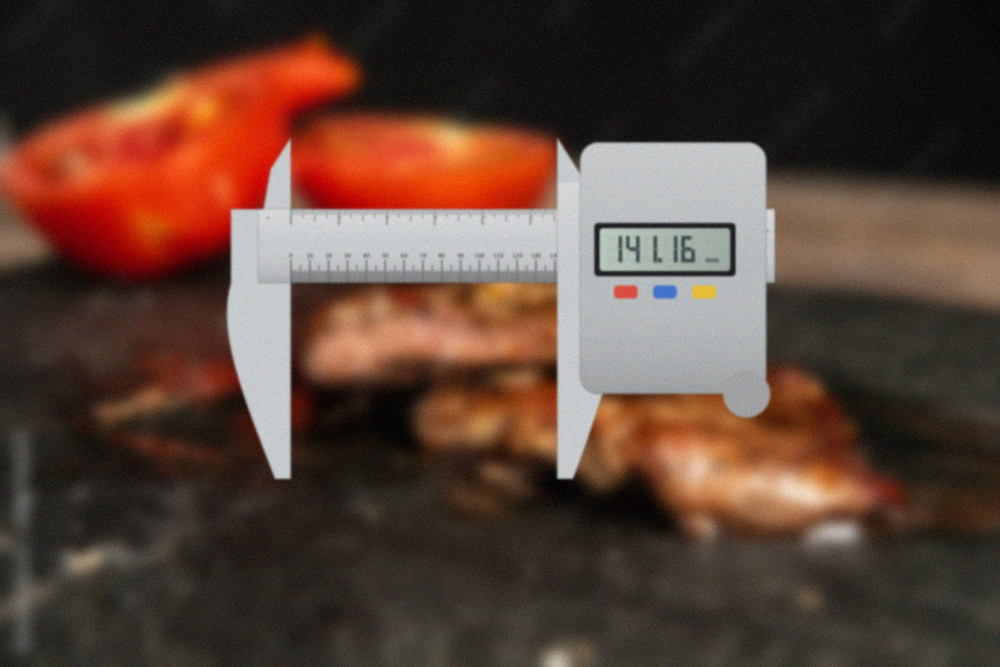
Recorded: **141.16** mm
